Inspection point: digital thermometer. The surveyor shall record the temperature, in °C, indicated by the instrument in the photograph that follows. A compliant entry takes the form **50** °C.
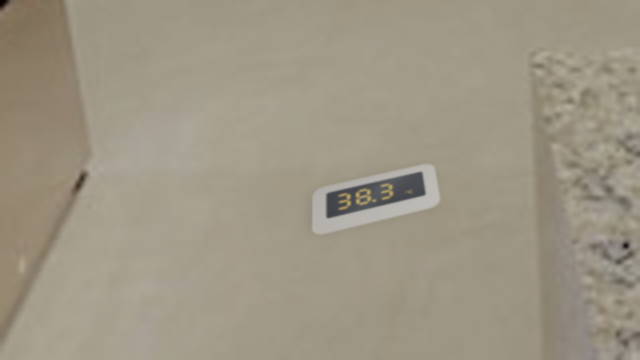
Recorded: **38.3** °C
